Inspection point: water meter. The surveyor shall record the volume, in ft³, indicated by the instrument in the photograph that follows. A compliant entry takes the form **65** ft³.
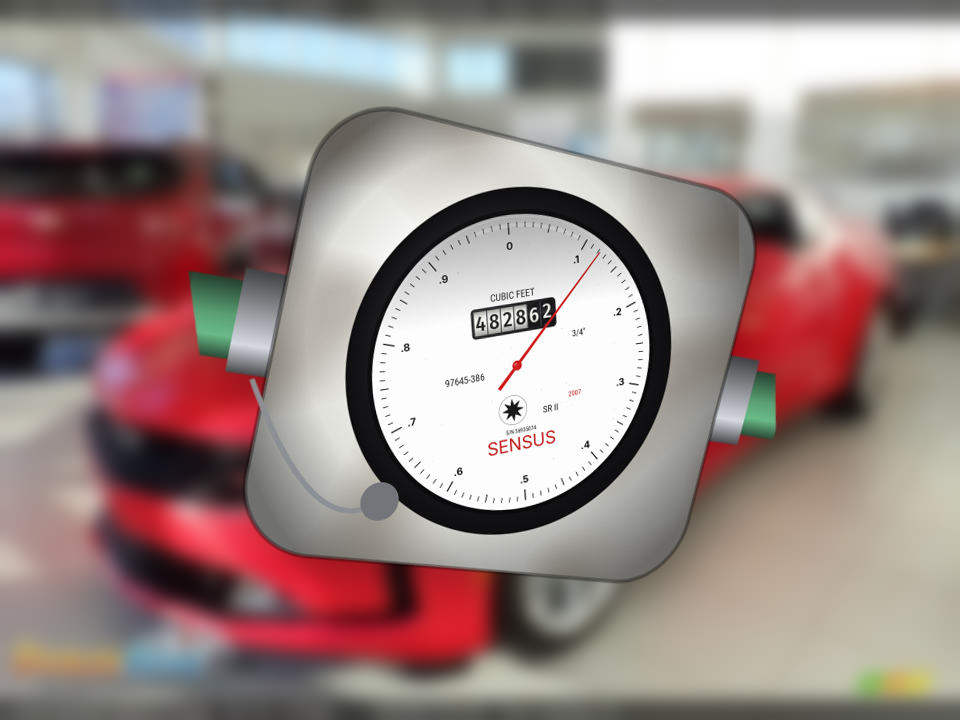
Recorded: **482862.12** ft³
